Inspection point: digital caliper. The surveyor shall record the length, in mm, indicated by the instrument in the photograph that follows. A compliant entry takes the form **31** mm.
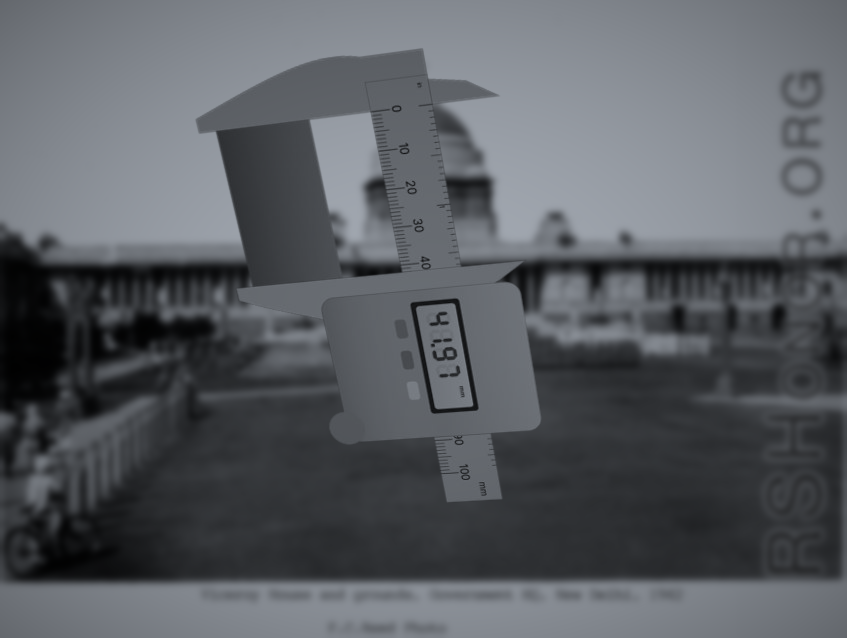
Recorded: **41.97** mm
